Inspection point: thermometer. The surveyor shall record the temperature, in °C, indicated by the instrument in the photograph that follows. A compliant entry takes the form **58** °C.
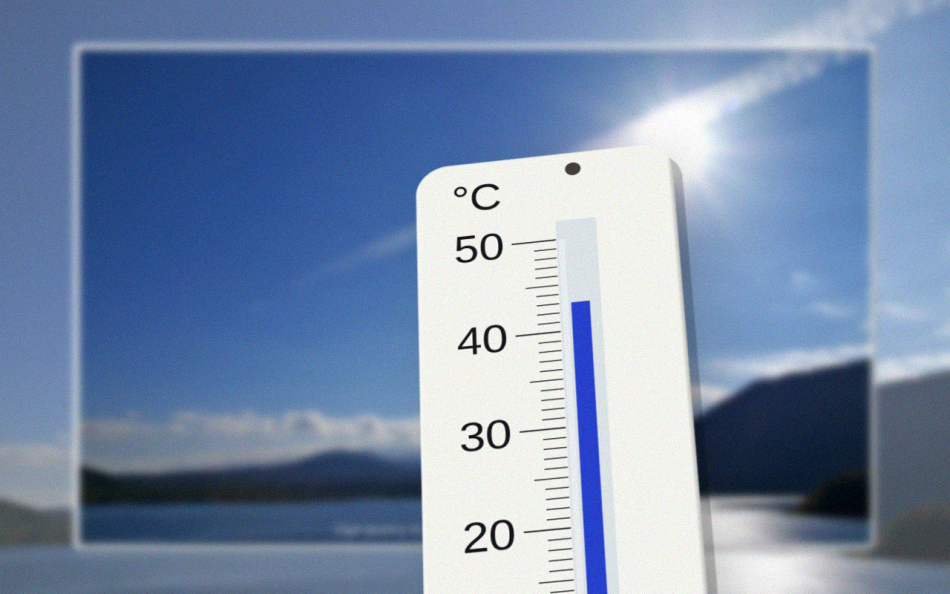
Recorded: **43** °C
